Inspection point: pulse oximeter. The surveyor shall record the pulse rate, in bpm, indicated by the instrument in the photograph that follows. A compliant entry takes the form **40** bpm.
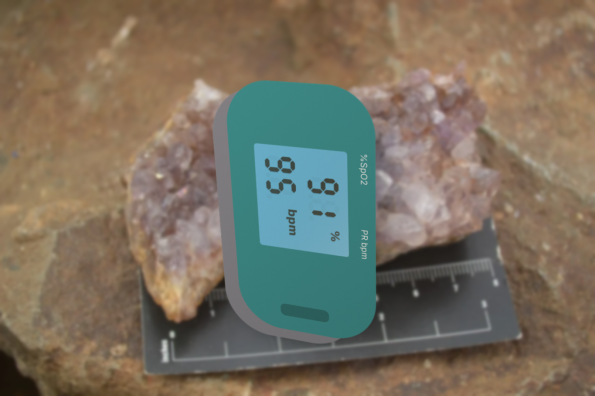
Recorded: **95** bpm
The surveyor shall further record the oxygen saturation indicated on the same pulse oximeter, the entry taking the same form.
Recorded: **91** %
